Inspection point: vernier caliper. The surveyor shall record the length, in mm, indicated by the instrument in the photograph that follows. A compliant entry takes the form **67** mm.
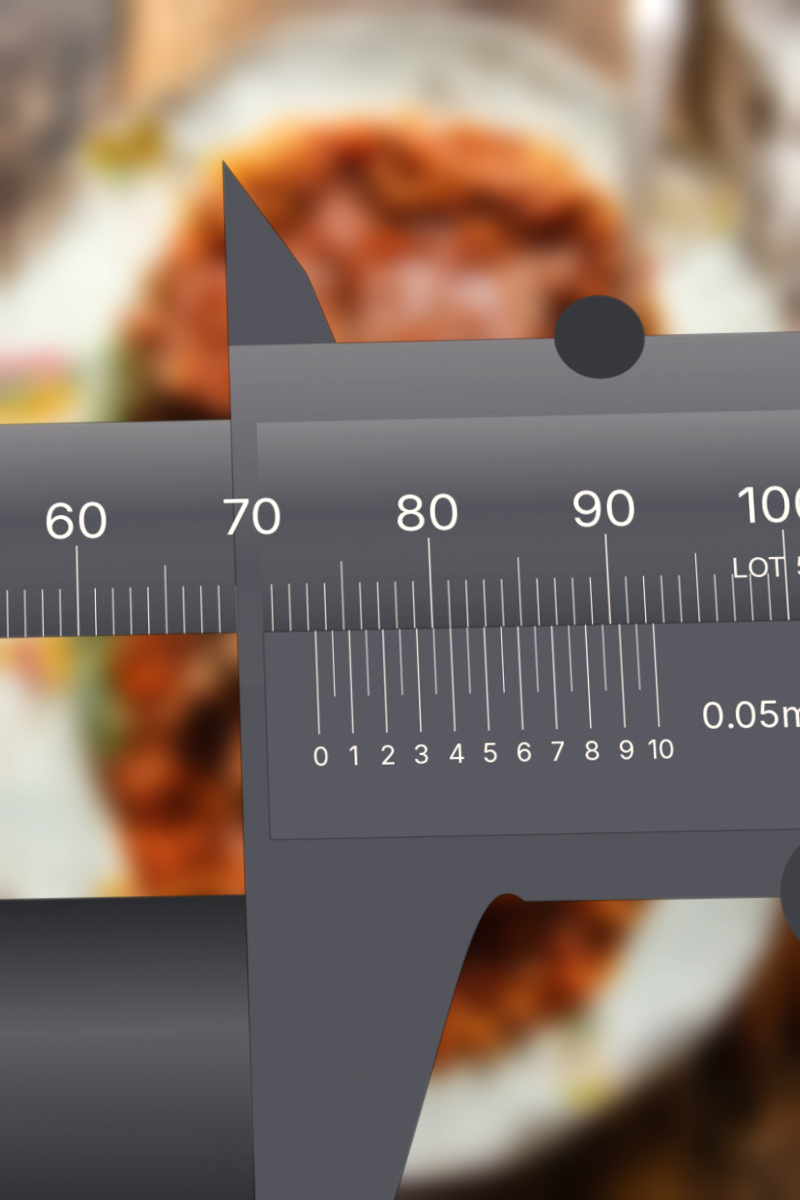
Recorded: **73.4** mm
